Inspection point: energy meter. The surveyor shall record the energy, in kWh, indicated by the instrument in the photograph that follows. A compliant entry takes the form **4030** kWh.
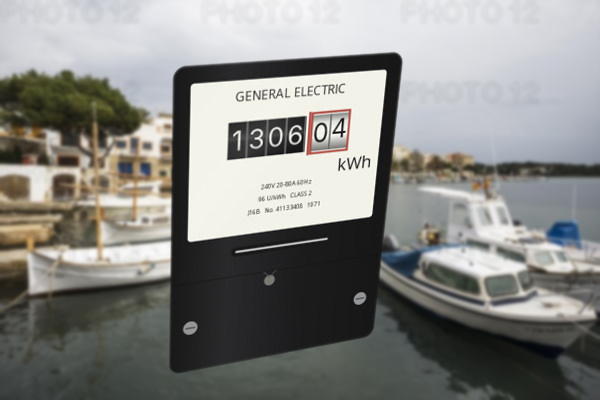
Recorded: **1306.04** kWh
